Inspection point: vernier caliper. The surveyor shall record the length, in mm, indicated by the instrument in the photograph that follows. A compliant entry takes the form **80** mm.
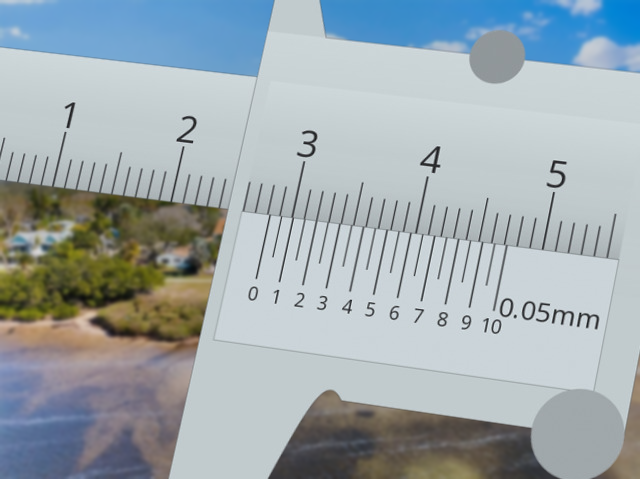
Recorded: **28.2** mm
